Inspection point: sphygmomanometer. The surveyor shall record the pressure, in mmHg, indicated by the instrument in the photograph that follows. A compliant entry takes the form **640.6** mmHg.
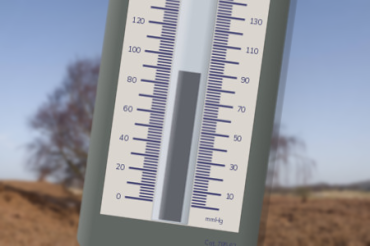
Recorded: **90** mmHg
